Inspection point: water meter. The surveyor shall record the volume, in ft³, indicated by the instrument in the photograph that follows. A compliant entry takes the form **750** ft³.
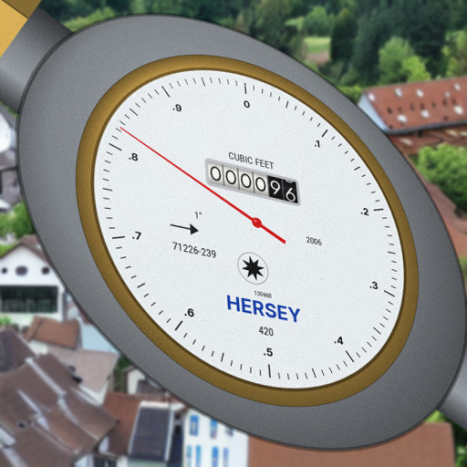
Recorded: **95.82** ft³
